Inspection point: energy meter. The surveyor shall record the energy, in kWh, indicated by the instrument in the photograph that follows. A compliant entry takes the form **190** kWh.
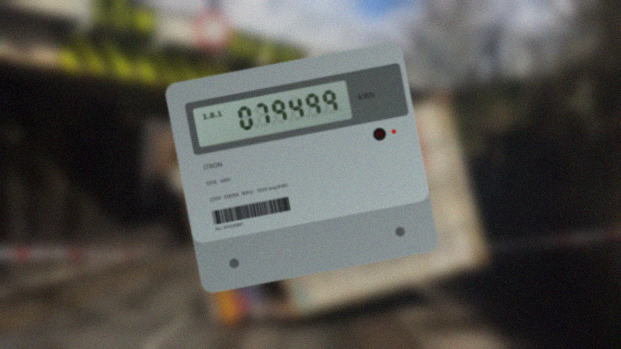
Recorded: **79499** kWh
